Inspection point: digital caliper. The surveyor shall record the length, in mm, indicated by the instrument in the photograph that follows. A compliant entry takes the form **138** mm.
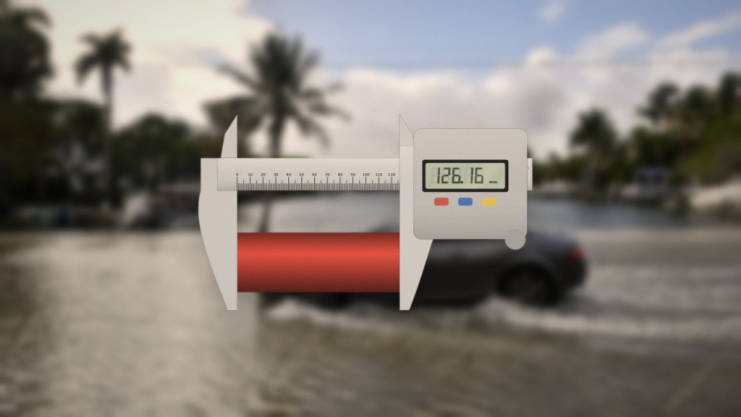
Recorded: **126.16** mm
